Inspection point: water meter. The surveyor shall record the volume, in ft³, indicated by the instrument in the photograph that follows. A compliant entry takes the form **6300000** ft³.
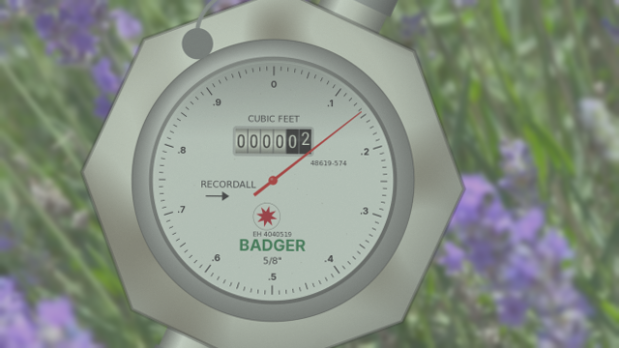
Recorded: **2.14** ft³
